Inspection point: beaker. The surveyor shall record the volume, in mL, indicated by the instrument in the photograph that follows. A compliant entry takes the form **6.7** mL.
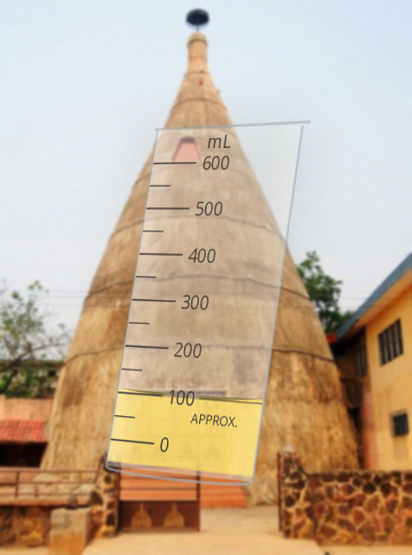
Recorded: **100** mL
